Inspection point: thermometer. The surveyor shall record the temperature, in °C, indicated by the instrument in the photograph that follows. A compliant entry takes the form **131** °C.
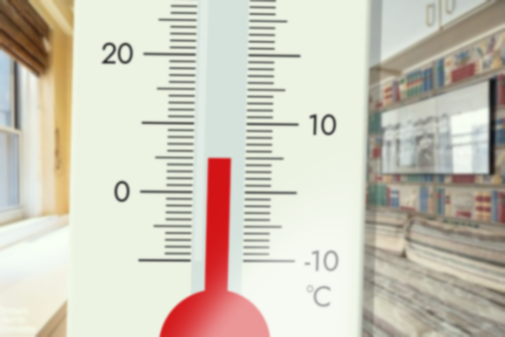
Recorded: **5** °C
